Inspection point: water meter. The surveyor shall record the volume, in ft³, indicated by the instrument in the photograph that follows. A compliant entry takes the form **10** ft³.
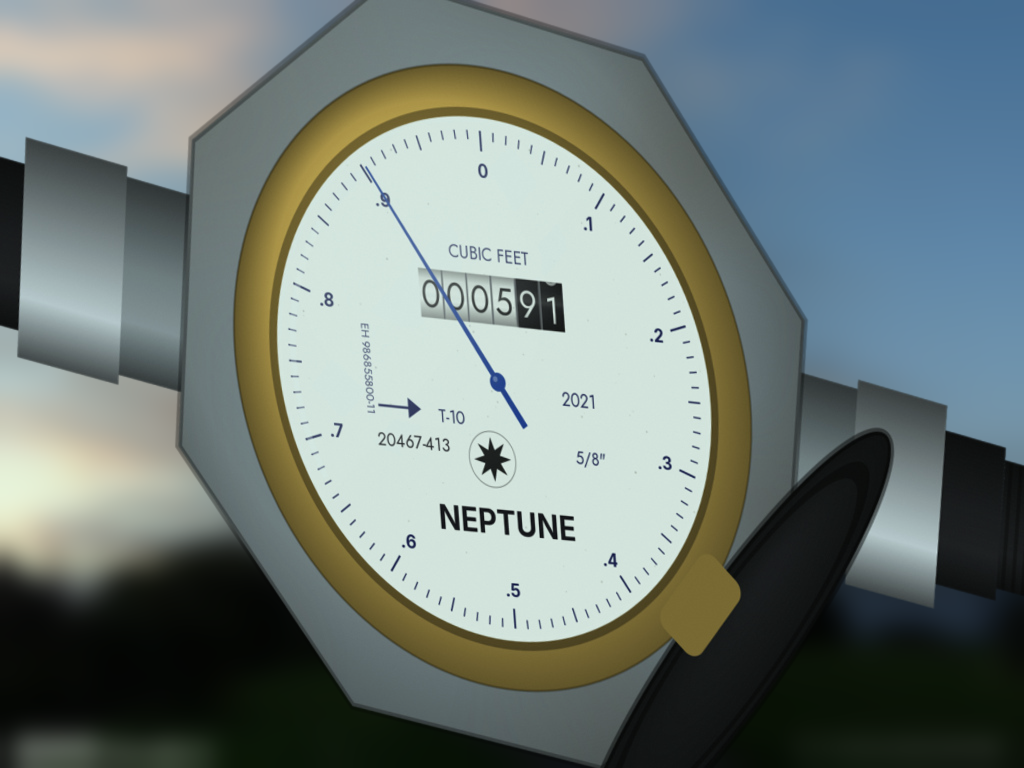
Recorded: **590.90** ft³
